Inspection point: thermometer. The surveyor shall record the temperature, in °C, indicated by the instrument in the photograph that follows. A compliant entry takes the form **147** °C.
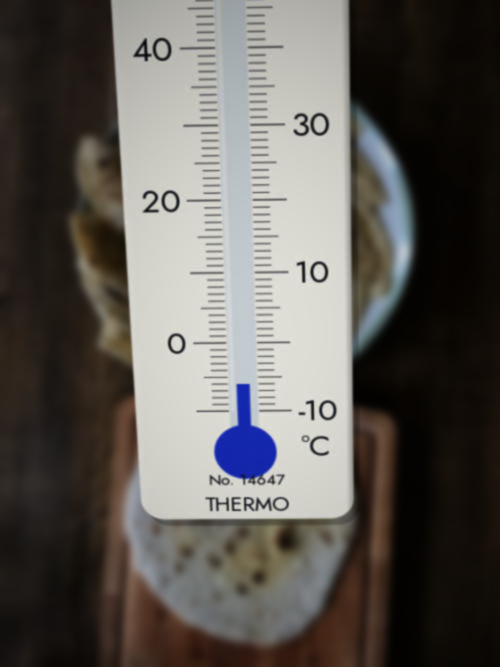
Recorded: **-6** °C
